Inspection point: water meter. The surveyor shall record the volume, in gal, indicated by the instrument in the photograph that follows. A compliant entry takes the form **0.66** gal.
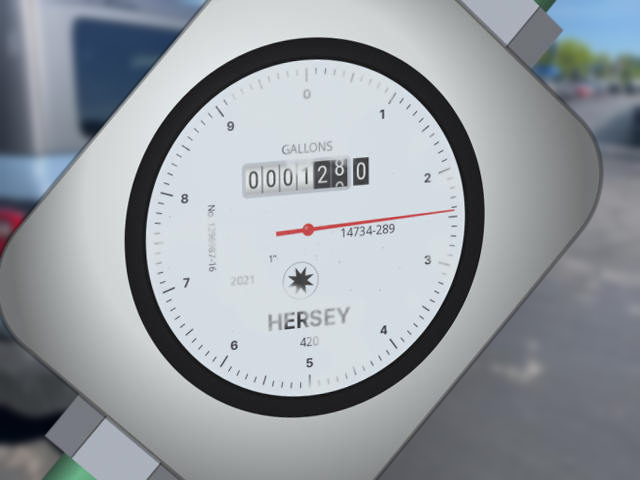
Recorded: **1282.4** gal
